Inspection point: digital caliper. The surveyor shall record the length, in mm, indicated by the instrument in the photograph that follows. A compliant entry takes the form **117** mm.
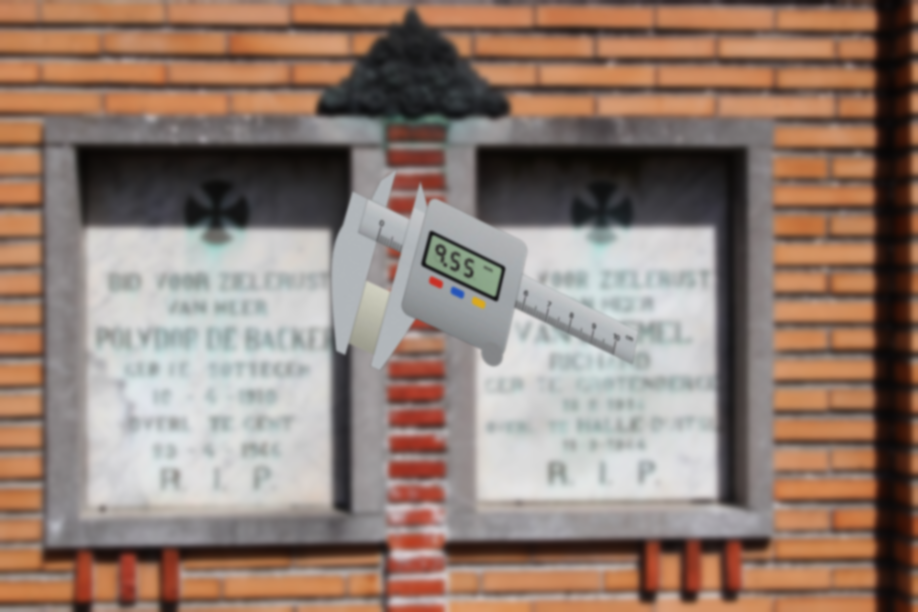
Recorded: **9.55** mm
